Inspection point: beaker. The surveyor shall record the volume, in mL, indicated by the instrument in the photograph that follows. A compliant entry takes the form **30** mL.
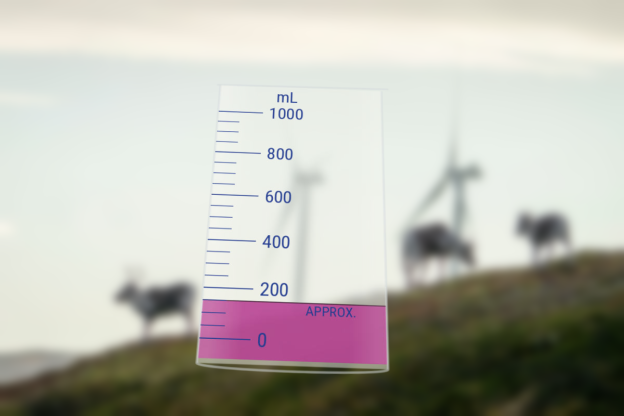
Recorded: **150** mL
